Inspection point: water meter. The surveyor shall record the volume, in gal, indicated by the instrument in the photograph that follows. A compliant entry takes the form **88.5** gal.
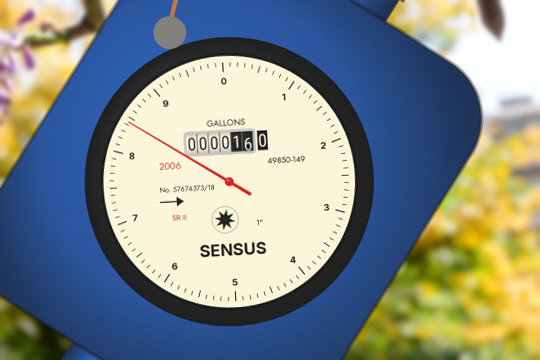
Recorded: **158.4** gal
